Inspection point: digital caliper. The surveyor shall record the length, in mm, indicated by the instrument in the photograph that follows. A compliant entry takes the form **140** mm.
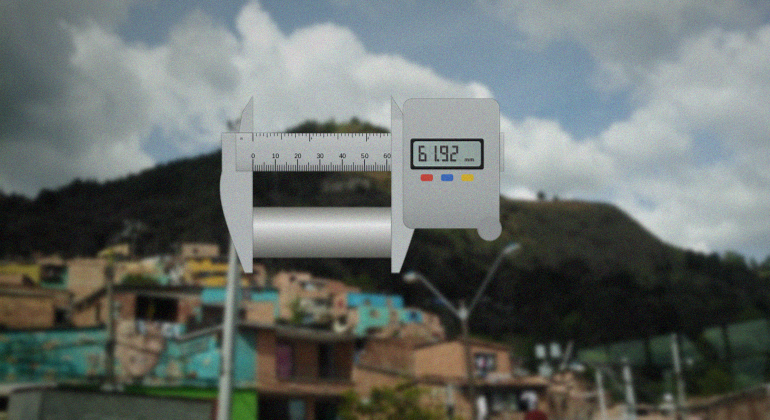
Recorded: **61.92** mm
